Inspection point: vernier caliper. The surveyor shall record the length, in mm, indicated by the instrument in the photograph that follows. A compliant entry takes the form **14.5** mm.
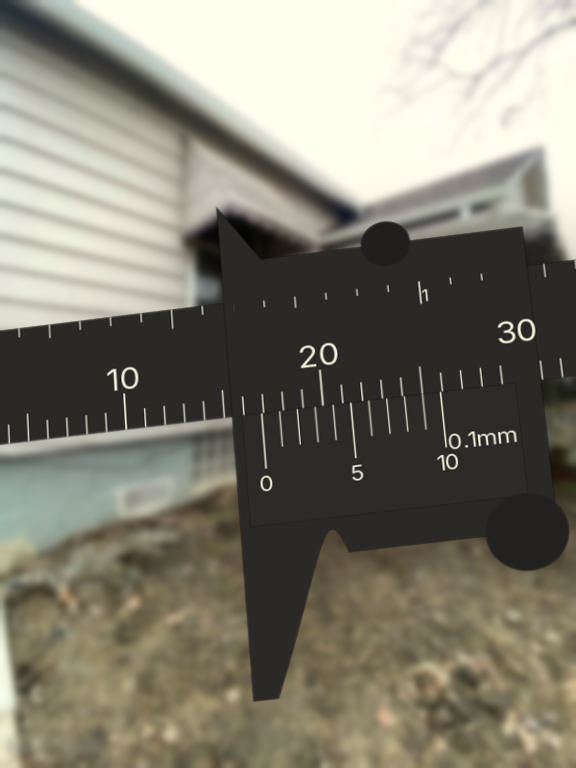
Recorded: **16.9** mm
